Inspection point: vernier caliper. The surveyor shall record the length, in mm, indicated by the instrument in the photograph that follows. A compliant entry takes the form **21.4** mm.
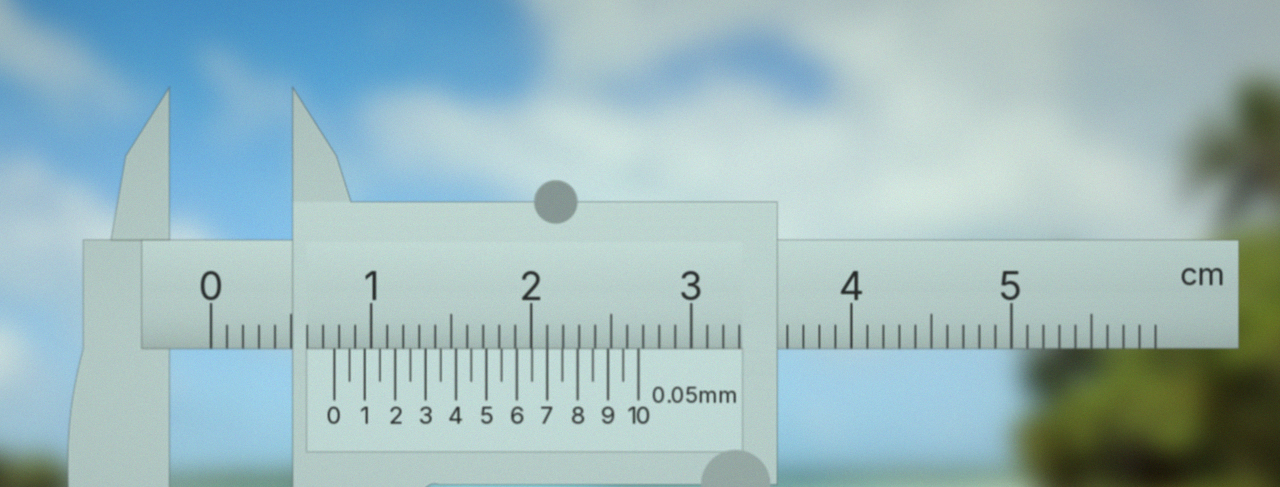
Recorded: **7.7** mm
